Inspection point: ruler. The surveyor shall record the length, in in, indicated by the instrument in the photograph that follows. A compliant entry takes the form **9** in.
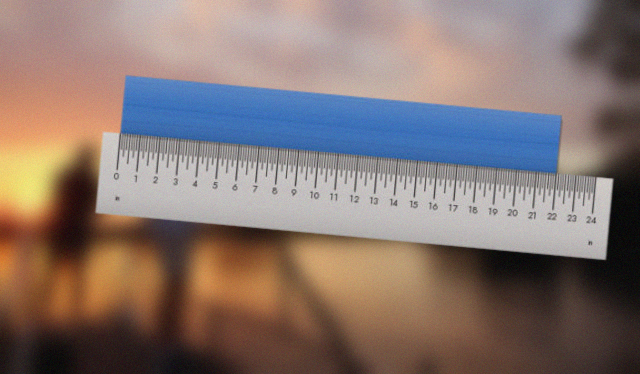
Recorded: **22** in
